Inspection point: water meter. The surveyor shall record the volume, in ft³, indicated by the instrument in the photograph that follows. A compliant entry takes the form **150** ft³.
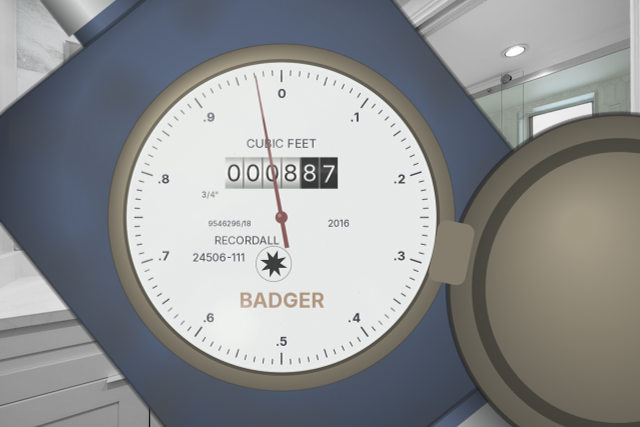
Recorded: **886.97** ft³
